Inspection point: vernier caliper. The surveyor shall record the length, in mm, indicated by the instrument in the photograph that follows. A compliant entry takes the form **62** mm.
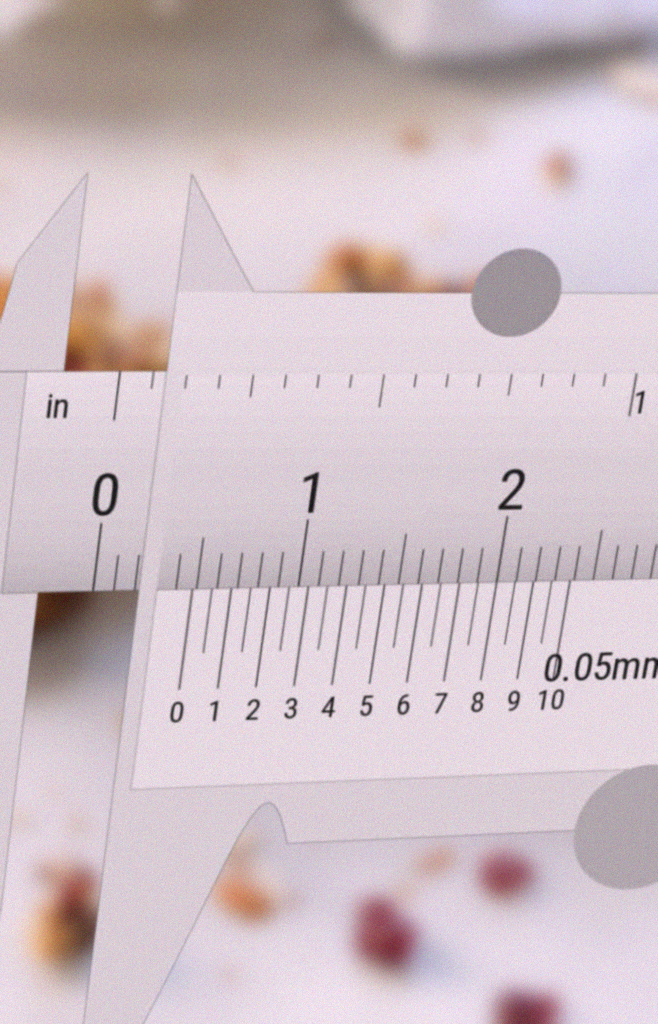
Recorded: **4.8** mm
